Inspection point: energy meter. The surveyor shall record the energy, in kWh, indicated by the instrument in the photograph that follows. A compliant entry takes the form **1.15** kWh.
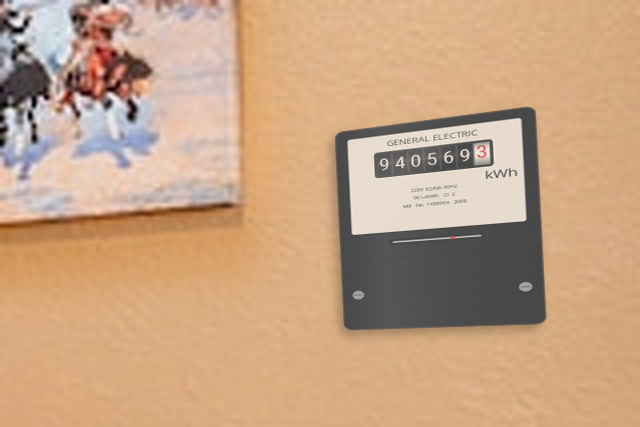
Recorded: **940569.3** kWh
